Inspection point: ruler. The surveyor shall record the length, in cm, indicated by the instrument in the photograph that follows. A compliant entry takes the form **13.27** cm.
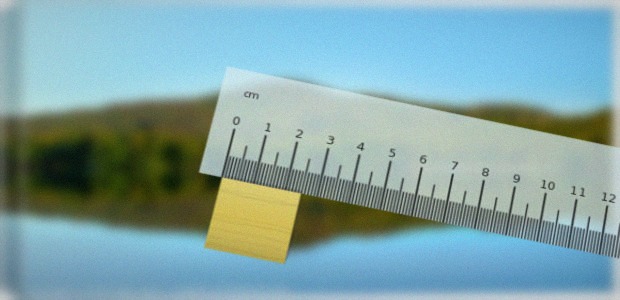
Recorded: **2.5** cm
